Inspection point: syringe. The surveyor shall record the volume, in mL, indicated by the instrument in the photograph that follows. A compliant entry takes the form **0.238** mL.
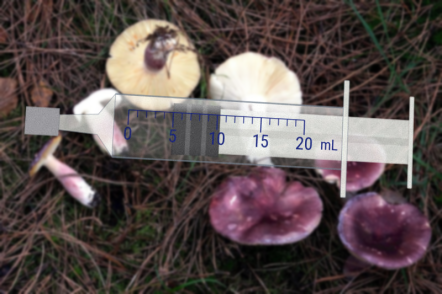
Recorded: **5** mL
